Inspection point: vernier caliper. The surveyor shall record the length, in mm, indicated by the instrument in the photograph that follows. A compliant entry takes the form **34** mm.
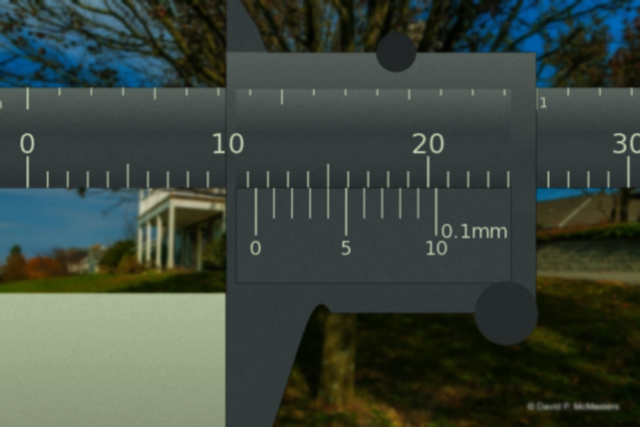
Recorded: **11.4** mm
